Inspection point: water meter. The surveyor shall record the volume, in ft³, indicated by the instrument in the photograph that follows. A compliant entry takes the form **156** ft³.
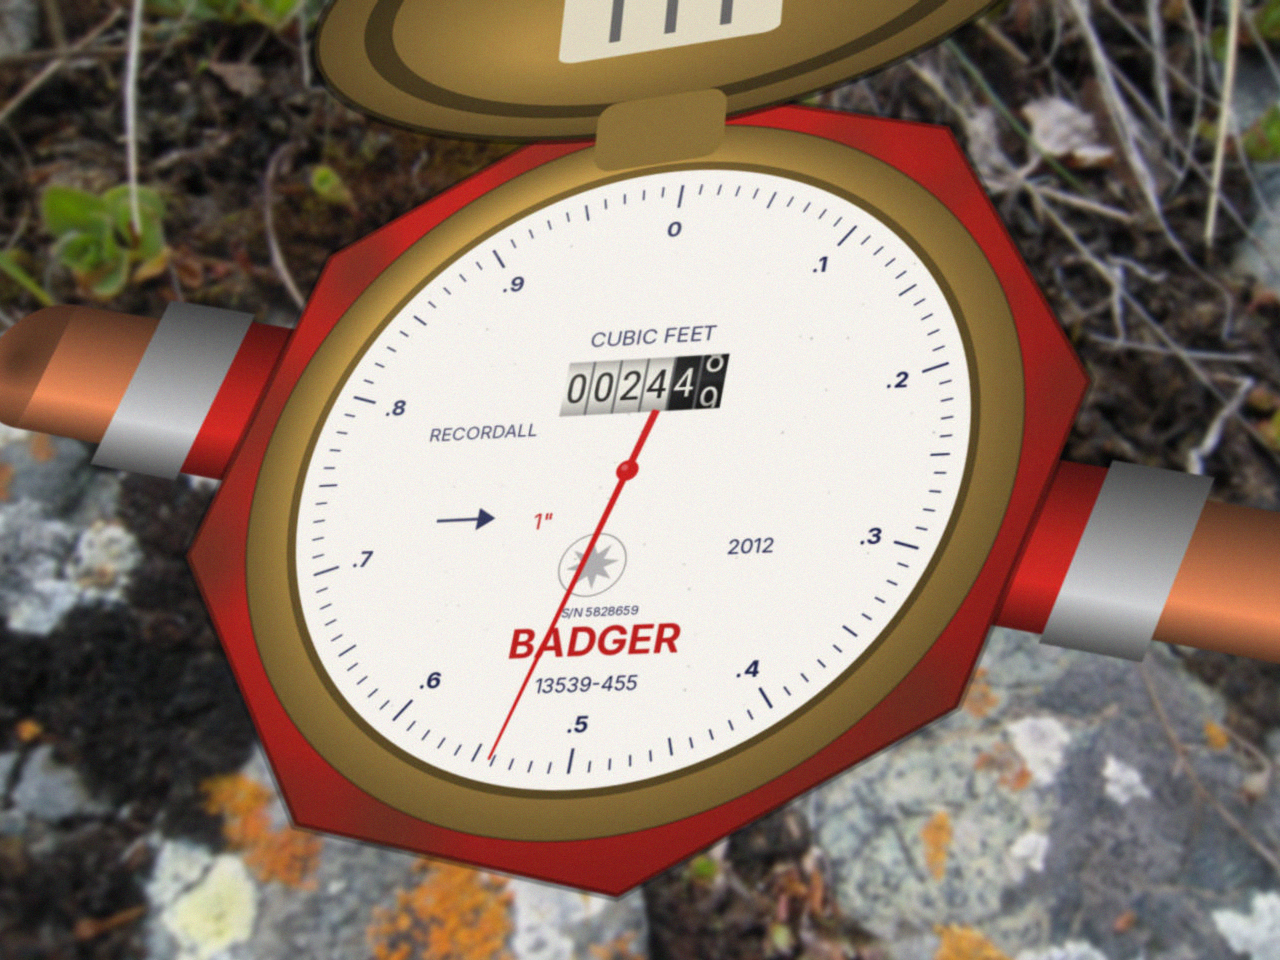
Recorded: **2448.54** ft³
